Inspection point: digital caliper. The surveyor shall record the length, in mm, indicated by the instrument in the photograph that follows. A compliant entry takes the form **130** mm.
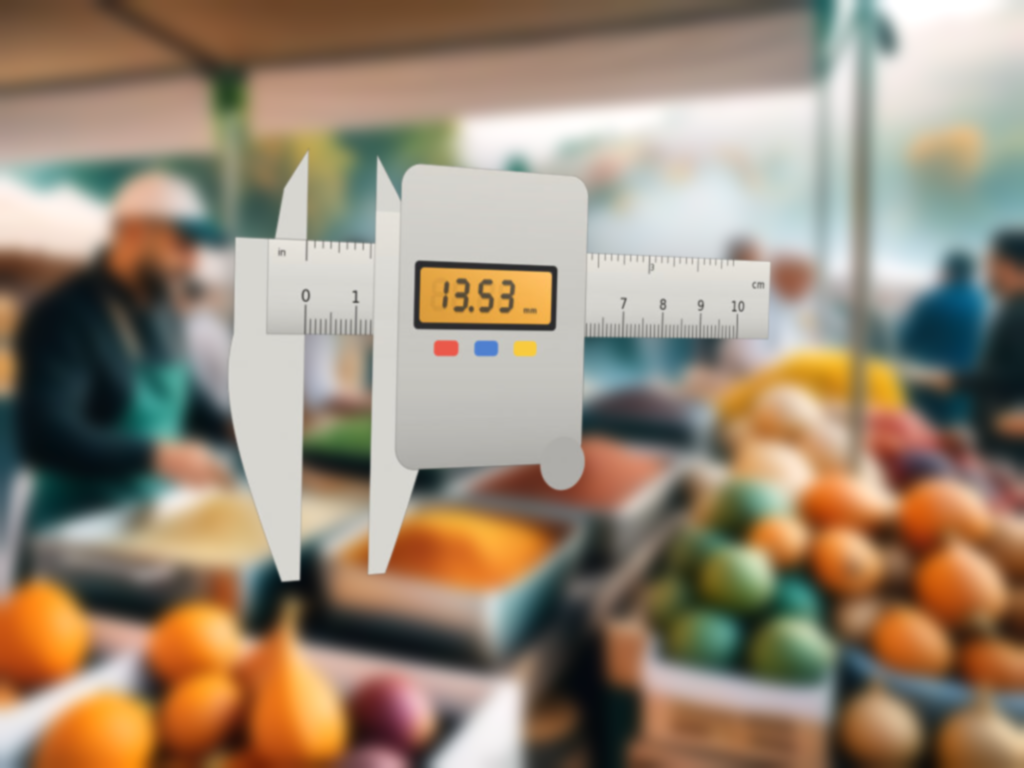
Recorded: **13.53** mm
